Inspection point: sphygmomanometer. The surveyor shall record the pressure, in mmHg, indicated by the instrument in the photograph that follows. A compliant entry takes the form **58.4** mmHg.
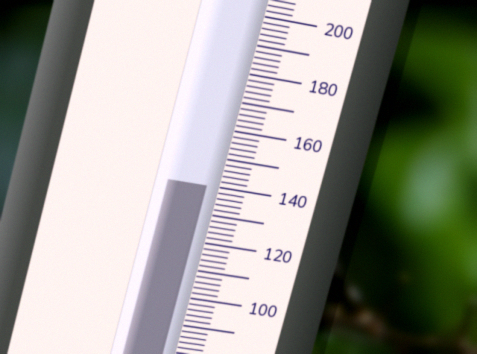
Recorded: **140** mmHg
